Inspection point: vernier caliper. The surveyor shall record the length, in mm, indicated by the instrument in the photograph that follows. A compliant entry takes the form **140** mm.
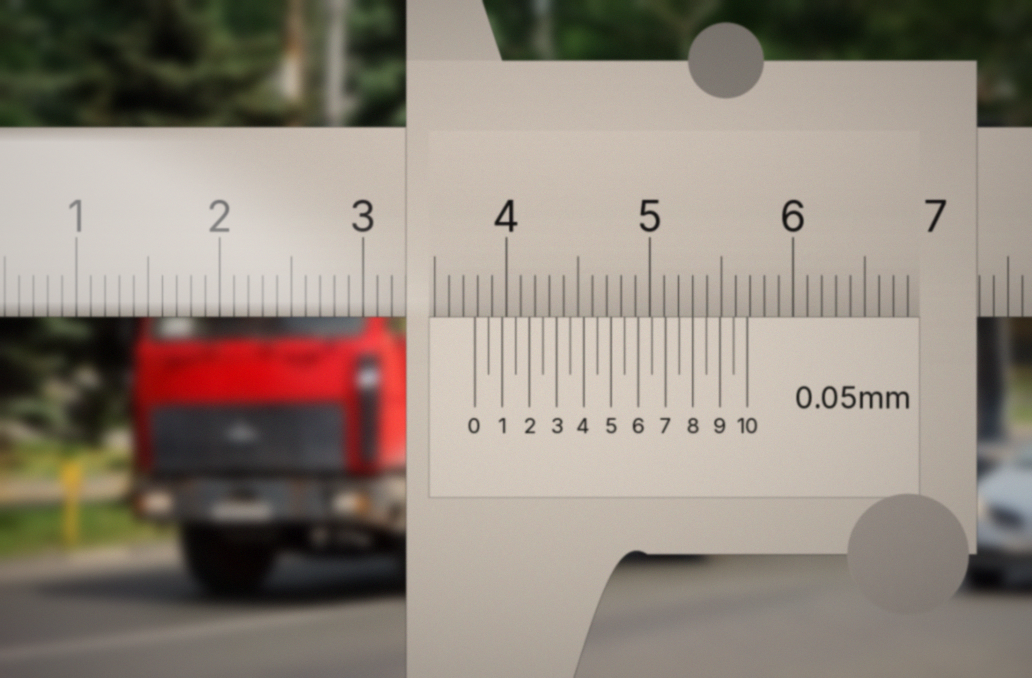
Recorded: **37.8** mm
